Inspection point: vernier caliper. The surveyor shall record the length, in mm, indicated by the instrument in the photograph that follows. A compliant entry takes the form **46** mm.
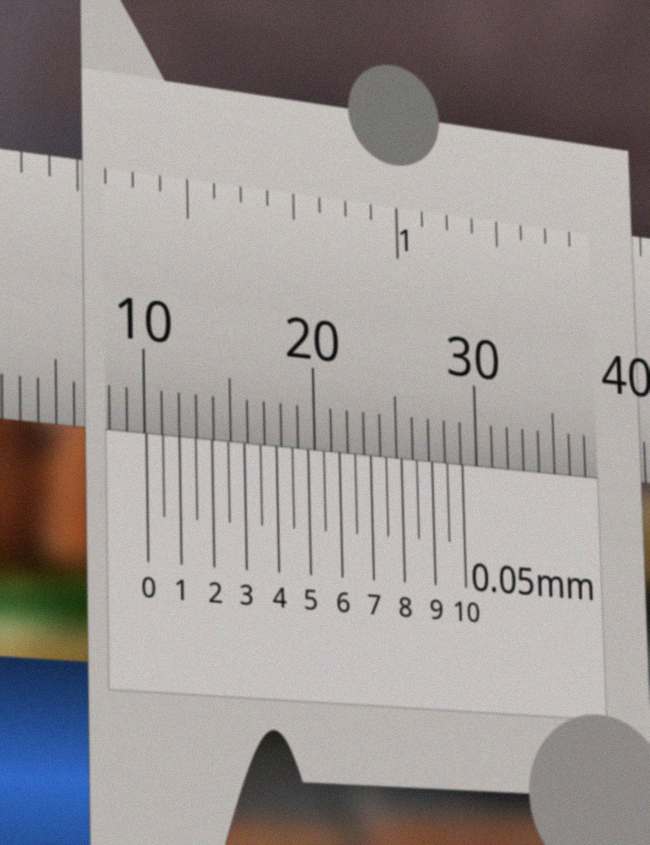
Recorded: **10.1** mm
